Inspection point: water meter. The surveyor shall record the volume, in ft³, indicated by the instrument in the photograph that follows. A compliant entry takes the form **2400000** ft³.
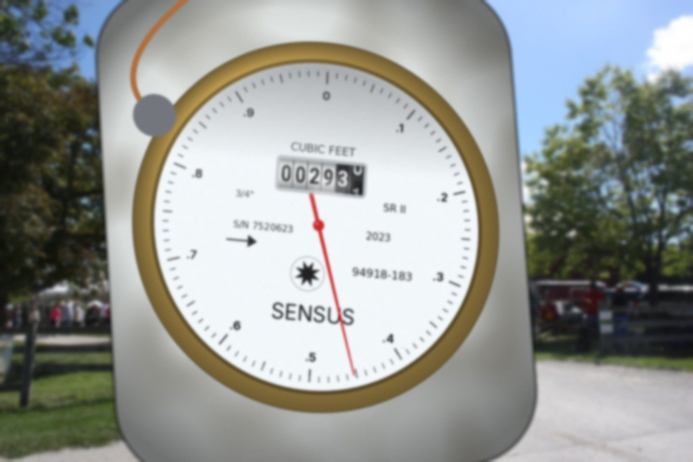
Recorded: **2930.45** ft³
